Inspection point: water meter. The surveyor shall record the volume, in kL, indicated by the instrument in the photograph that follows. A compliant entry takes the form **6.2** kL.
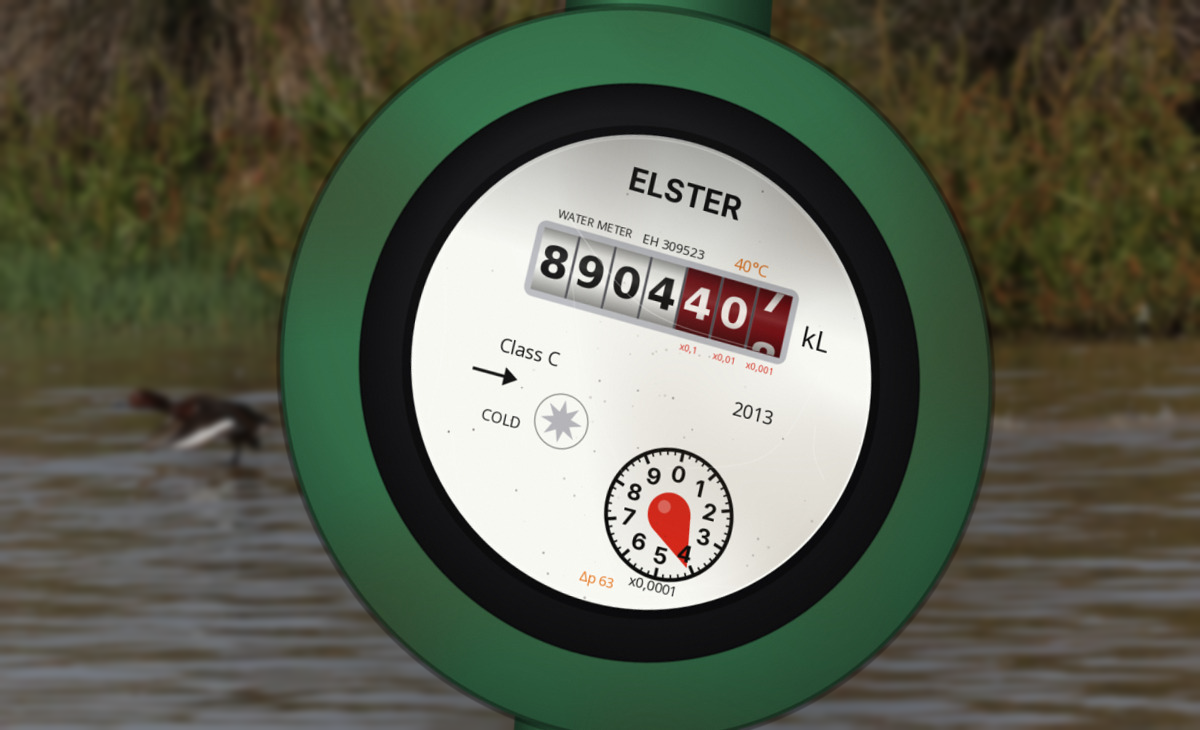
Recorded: **8904.4074** kL
